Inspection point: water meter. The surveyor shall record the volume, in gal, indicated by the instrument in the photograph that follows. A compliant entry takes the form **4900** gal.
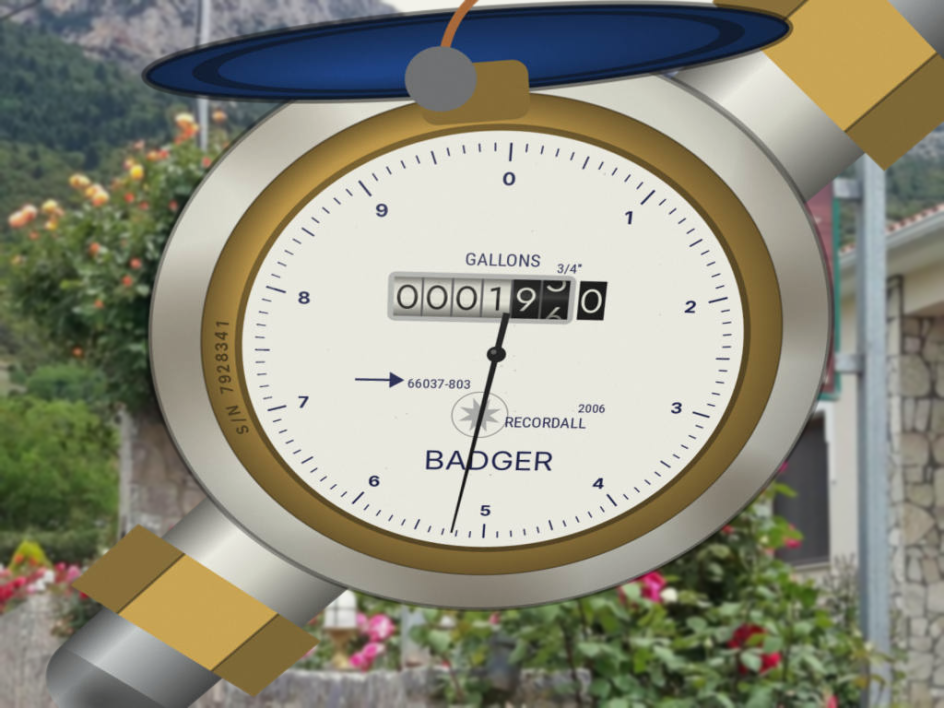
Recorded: **1955.2** gal
